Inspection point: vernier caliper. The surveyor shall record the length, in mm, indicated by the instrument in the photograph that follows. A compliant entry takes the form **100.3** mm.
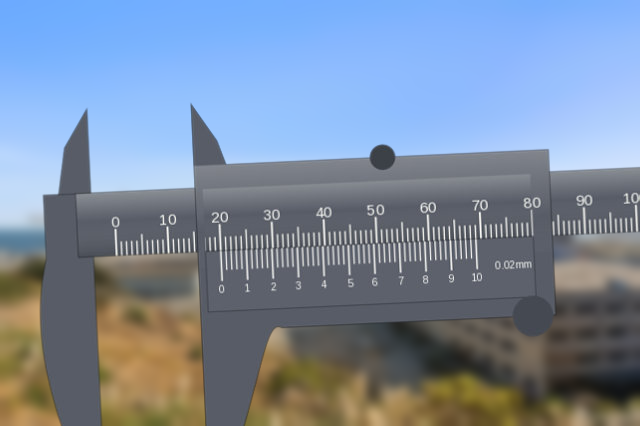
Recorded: **20.0** mm
